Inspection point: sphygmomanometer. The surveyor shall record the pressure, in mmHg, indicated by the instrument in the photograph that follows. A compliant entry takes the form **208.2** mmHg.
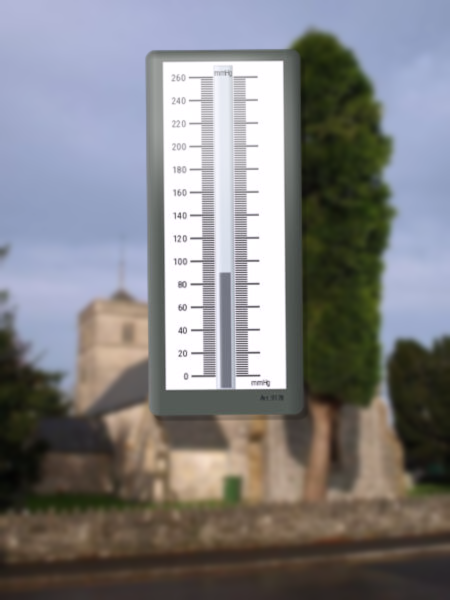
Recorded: **90** mmHg
